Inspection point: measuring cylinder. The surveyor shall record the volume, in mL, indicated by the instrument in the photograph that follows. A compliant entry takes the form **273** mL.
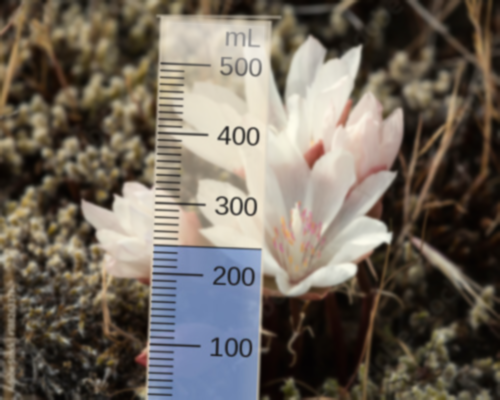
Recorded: **240** mL
